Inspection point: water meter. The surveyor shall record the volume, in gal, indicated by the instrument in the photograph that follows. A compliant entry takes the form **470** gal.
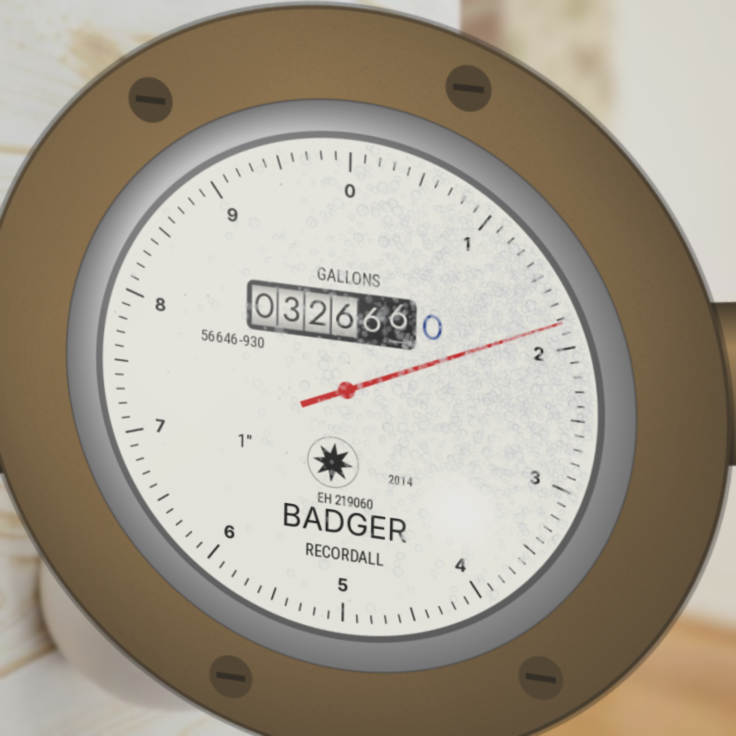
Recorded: **326661.8** gal
